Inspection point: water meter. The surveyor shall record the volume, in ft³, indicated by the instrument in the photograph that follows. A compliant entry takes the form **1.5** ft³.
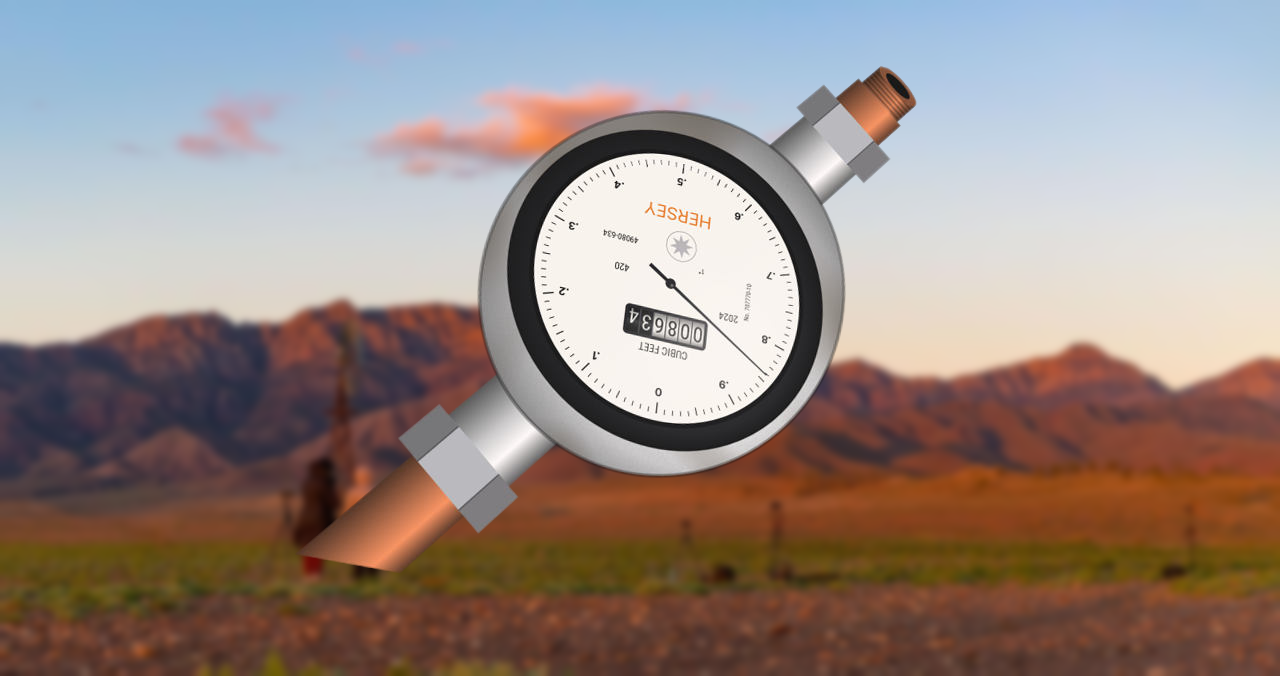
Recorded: **8633.84** ft³
